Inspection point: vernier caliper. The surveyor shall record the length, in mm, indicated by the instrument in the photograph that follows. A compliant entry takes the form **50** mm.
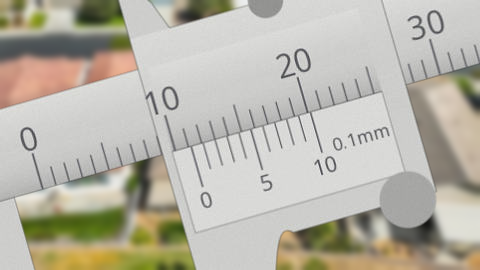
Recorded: **11.2** mm
